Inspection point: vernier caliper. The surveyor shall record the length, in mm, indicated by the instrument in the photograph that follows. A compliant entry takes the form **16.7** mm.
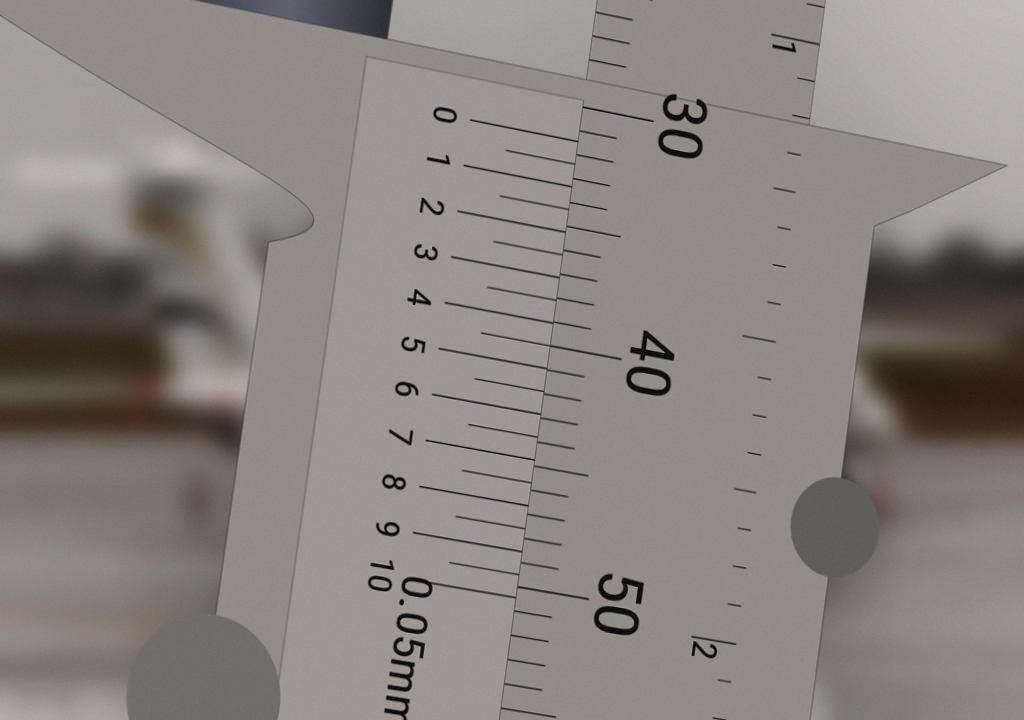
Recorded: **31.45** mm
